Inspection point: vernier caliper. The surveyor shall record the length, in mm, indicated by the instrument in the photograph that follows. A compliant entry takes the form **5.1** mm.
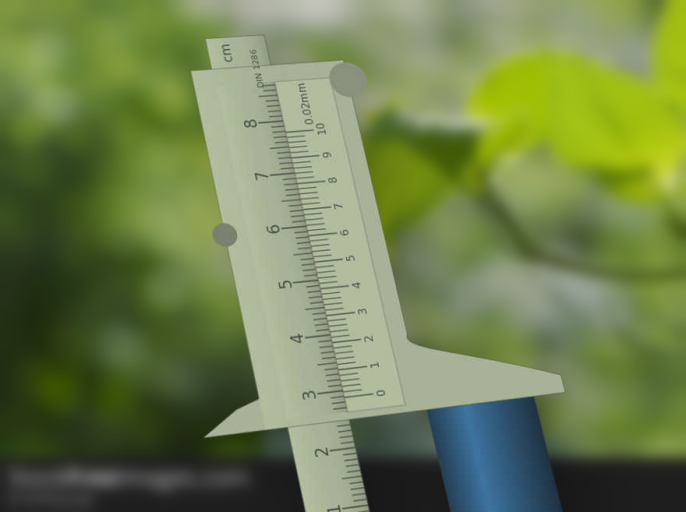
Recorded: **28.8** mm
